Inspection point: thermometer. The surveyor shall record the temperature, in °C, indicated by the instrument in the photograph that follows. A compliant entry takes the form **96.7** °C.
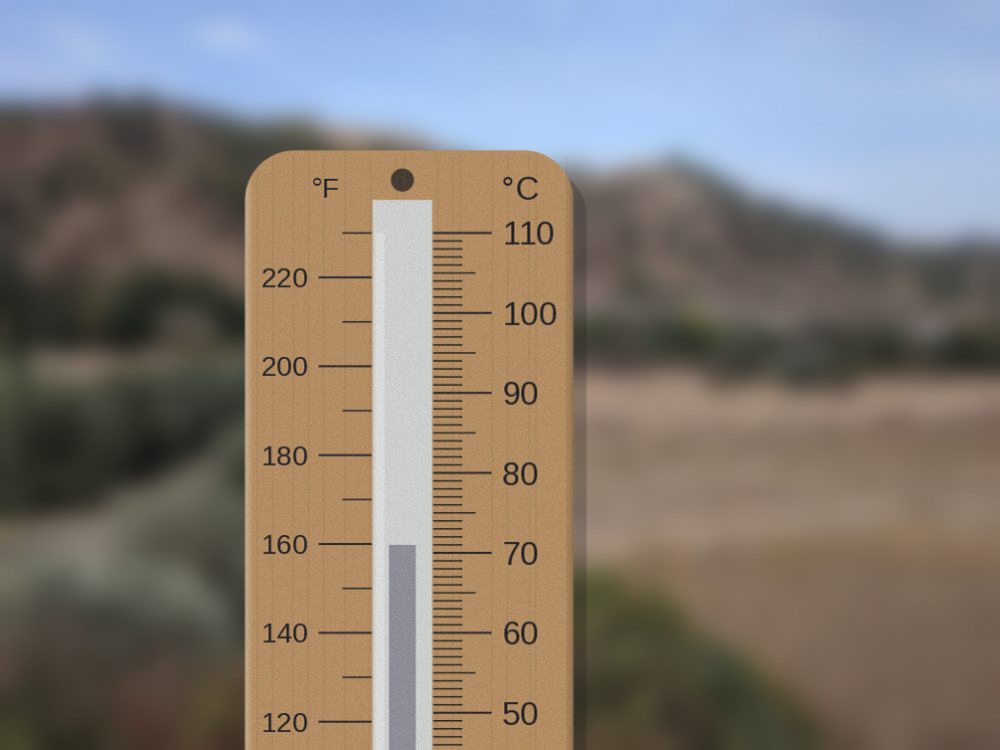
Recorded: **71** °C
